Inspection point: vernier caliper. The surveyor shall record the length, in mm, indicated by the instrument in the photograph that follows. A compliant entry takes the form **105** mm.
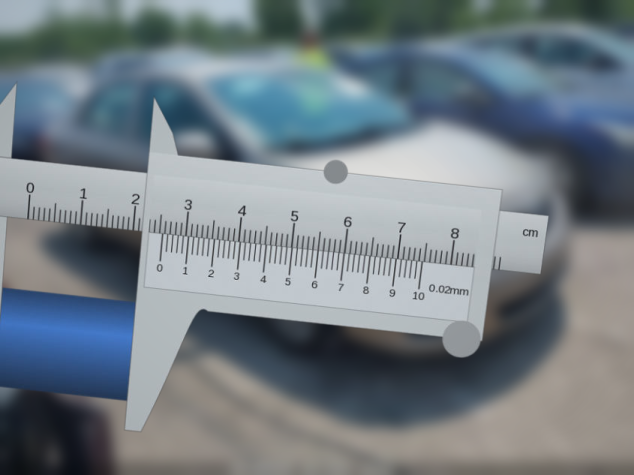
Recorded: **25.6** mm
